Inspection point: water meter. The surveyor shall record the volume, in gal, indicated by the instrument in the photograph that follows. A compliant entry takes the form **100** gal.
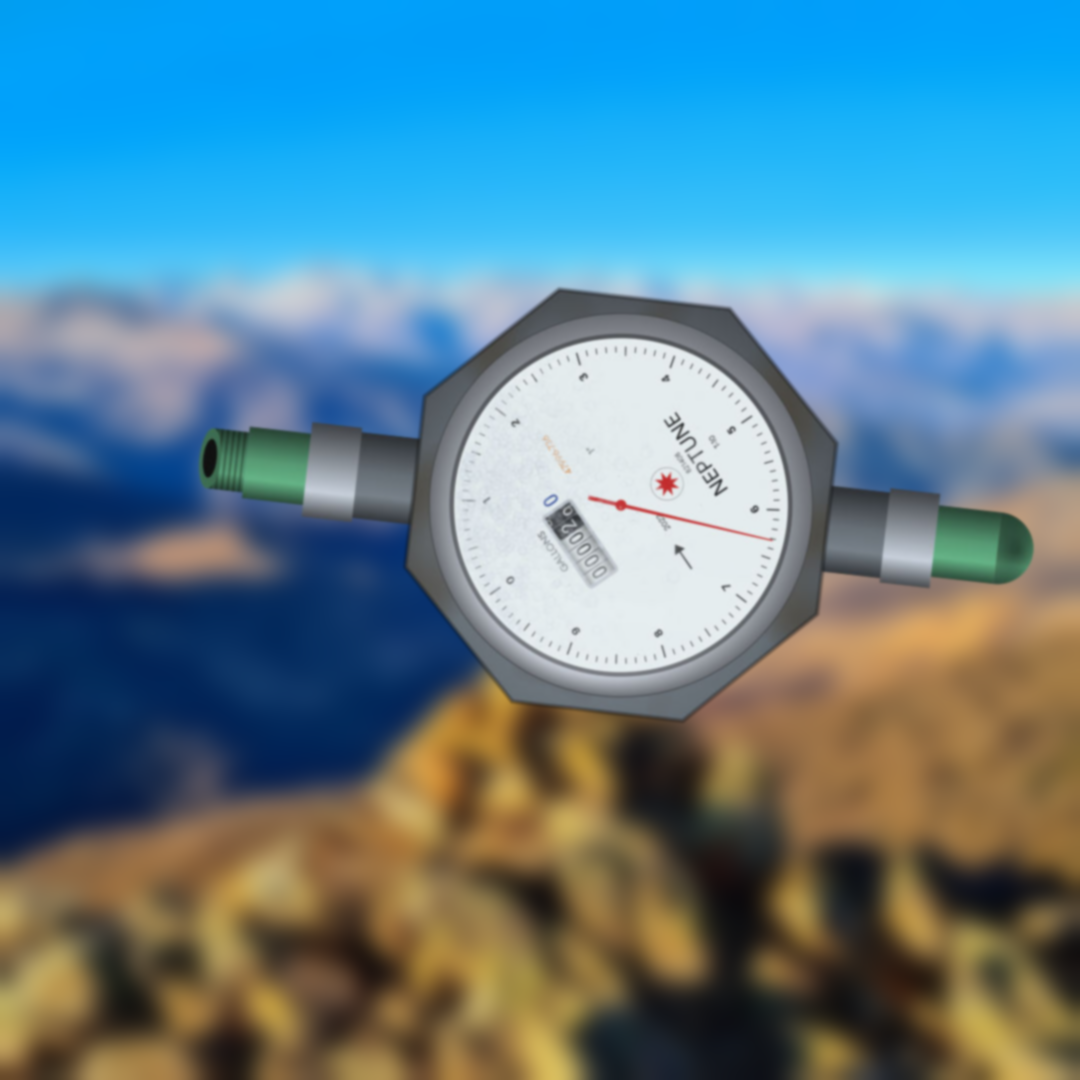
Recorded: **286.3** gal
